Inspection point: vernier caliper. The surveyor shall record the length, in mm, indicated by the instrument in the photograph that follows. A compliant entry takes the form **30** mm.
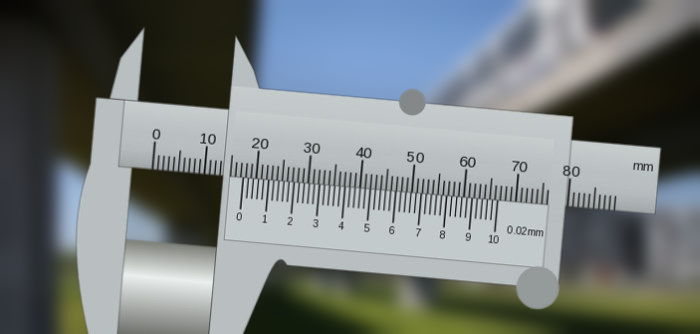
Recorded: **17.5** mm
